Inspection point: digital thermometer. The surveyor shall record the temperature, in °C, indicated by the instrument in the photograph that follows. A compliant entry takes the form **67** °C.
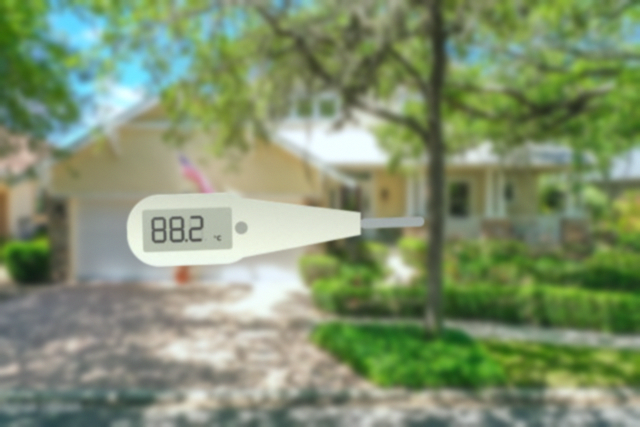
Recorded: **88.2** °C
